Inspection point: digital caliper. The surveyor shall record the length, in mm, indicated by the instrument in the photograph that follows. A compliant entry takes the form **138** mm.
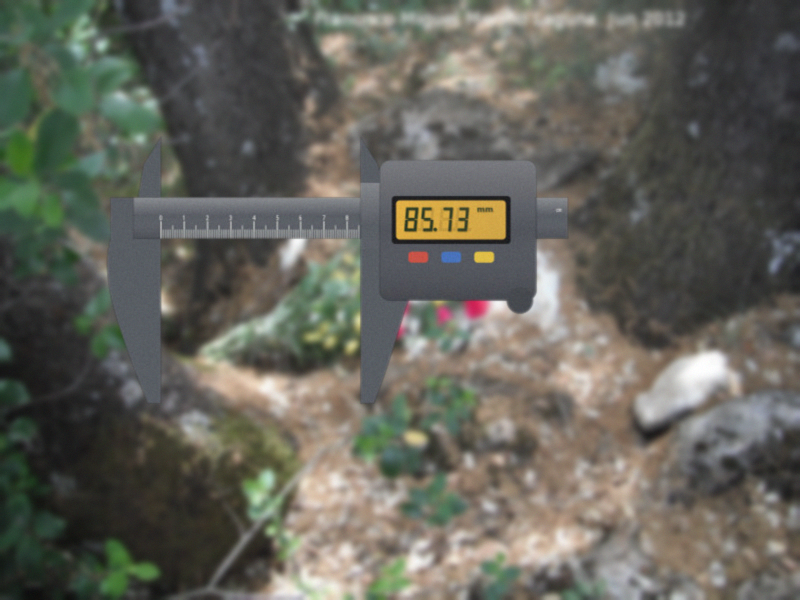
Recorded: **85.73** mm
